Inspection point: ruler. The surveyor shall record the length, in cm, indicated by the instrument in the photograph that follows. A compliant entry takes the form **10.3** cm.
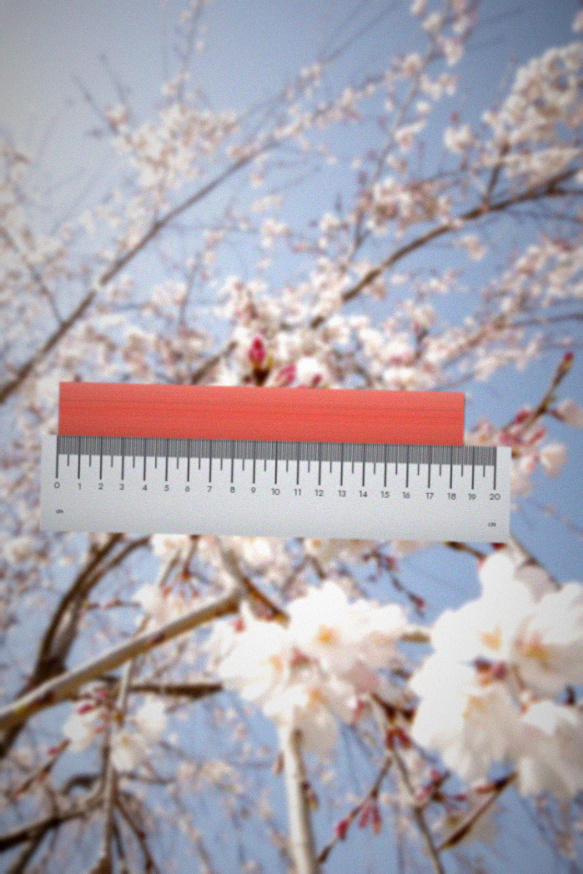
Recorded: **18.5** cm
